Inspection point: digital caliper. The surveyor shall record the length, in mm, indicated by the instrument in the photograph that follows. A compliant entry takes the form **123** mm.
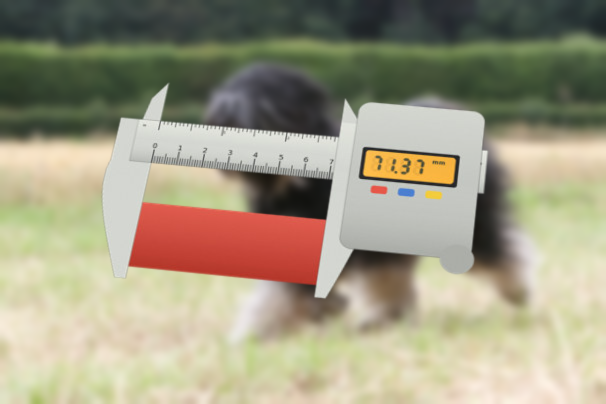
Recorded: **71.37** mm
